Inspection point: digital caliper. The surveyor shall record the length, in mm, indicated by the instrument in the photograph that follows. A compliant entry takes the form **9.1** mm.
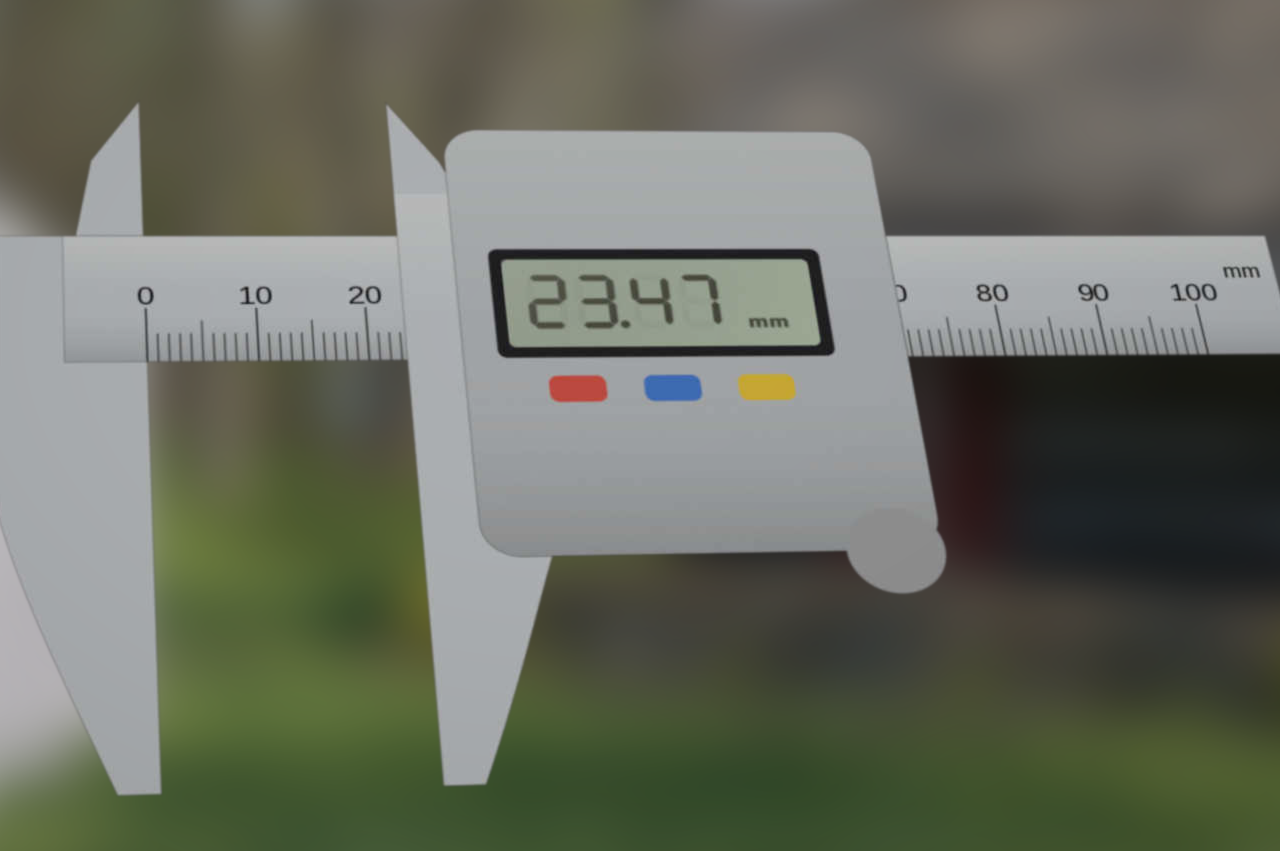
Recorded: **23.47** mm
